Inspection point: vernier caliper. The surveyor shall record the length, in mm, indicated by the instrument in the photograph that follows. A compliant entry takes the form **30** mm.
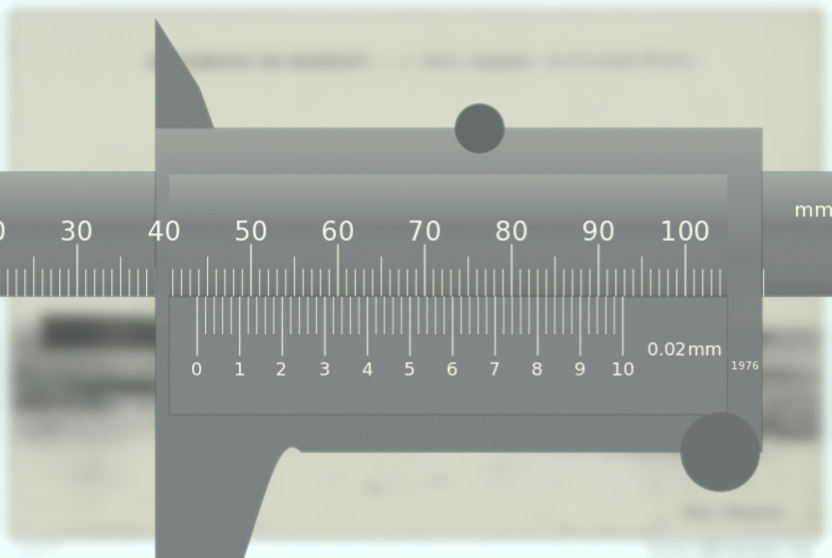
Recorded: **43.8** mm
